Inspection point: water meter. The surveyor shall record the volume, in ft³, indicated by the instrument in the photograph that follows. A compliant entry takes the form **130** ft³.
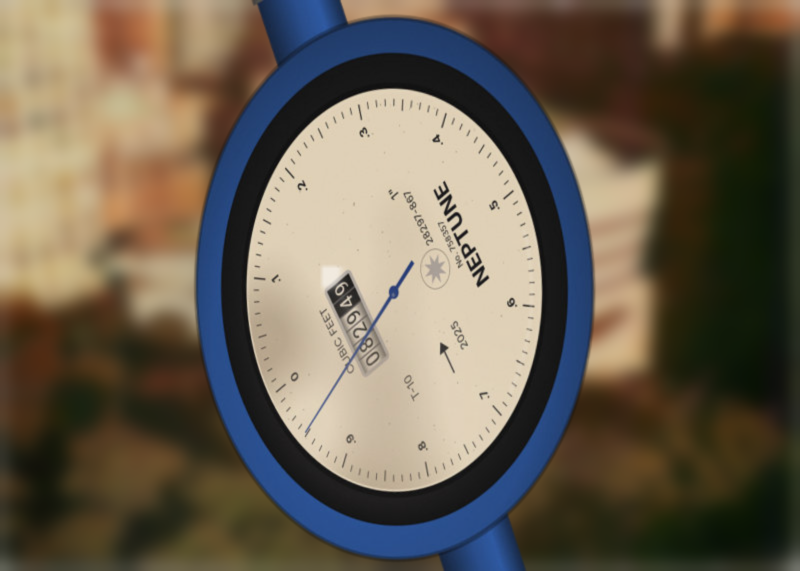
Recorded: **82948.95** ft³
